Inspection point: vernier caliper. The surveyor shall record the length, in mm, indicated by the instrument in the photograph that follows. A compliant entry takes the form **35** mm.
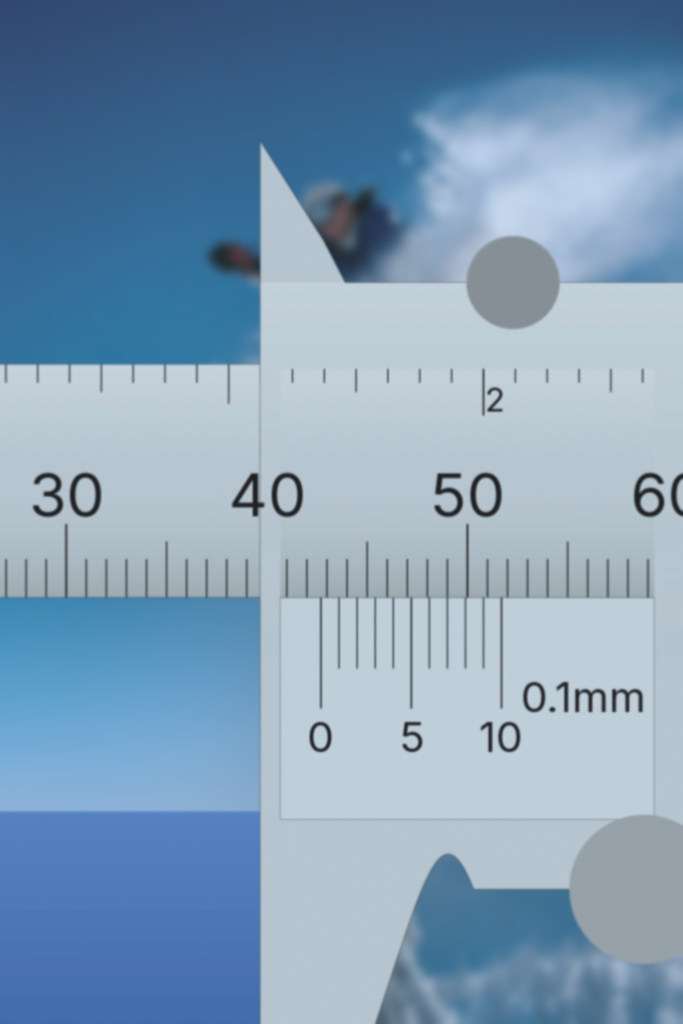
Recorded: **42.7** mm
